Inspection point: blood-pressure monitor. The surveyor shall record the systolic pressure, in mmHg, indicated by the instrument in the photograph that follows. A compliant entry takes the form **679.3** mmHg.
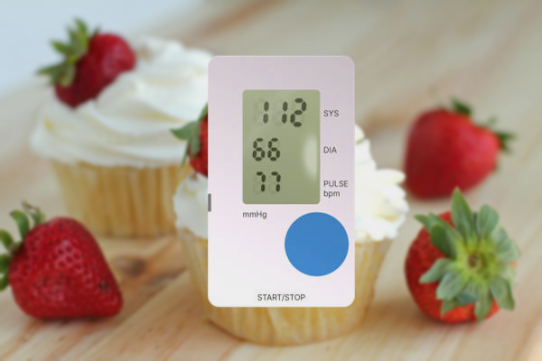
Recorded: **112** mmHg
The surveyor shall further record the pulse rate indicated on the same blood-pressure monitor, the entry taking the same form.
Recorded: **77** bpm
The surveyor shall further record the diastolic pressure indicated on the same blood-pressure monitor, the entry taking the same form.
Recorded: **66** mmHg
